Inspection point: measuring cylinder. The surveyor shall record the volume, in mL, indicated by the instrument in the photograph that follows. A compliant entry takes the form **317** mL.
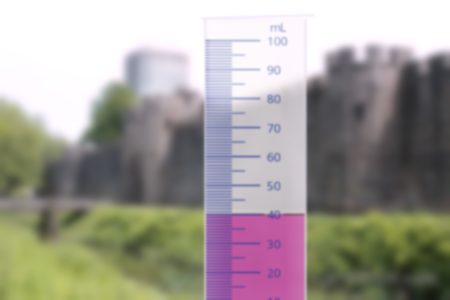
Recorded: **40** mL
